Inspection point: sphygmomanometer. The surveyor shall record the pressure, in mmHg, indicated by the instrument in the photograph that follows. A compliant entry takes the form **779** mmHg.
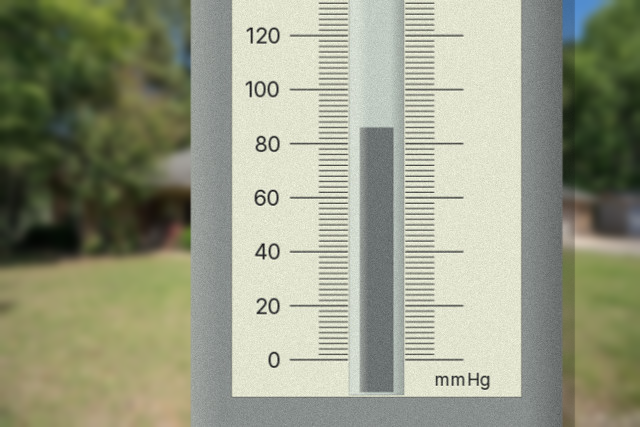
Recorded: **86** mmHg
